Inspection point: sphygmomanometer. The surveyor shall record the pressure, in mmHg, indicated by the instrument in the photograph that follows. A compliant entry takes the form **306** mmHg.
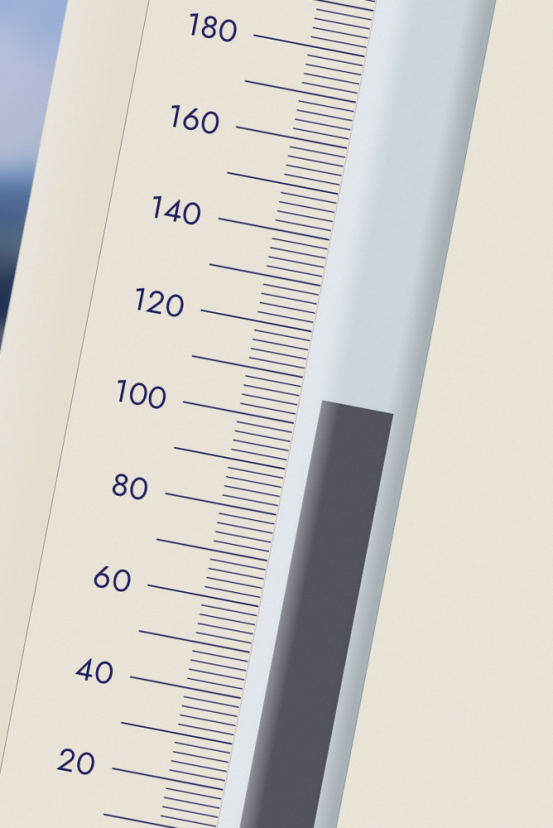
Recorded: **106** mmHg
